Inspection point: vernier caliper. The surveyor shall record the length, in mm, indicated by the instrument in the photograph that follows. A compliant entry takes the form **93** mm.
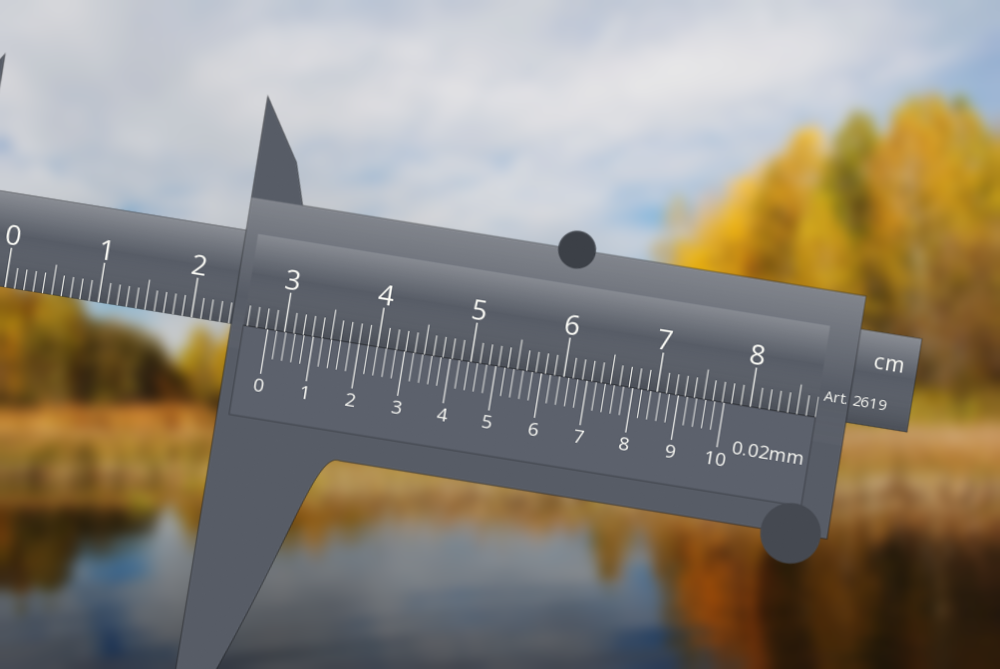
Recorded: **28.2** mm
